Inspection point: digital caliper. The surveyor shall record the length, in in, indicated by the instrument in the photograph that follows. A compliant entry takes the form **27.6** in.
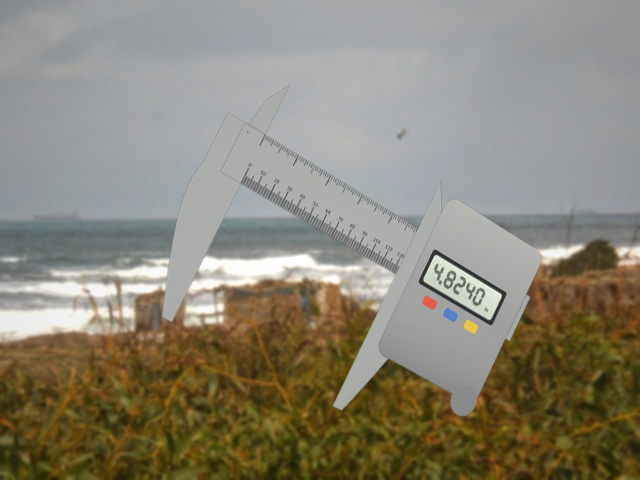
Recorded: **4.8240** in
